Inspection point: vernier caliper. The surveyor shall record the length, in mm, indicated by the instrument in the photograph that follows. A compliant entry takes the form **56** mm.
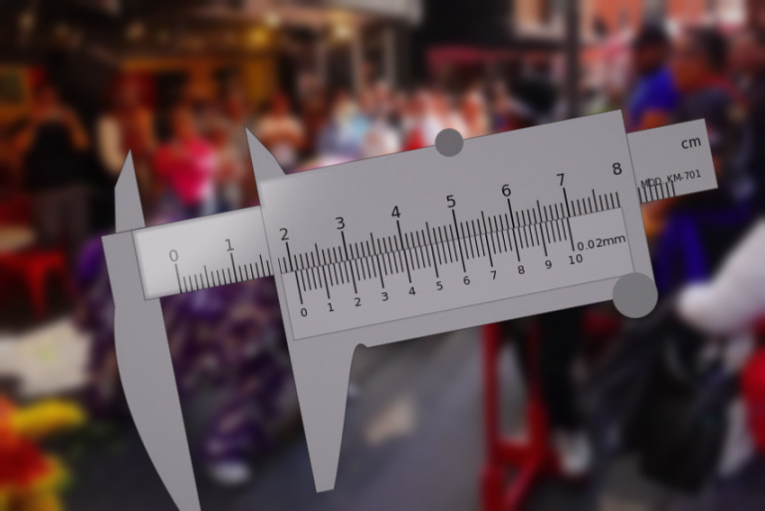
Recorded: **20.6** mm
